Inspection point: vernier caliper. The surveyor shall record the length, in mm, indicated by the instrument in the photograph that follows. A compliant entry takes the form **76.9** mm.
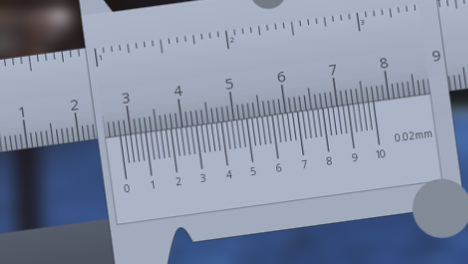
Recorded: **28.0** mm
